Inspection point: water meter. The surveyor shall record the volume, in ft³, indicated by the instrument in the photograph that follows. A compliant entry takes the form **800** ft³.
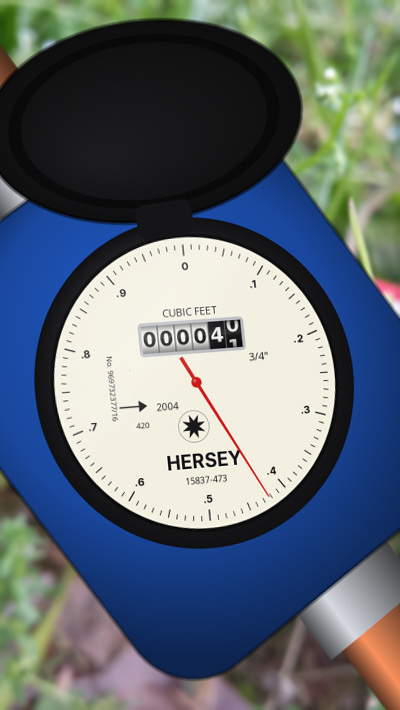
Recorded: **40.42** ft³
